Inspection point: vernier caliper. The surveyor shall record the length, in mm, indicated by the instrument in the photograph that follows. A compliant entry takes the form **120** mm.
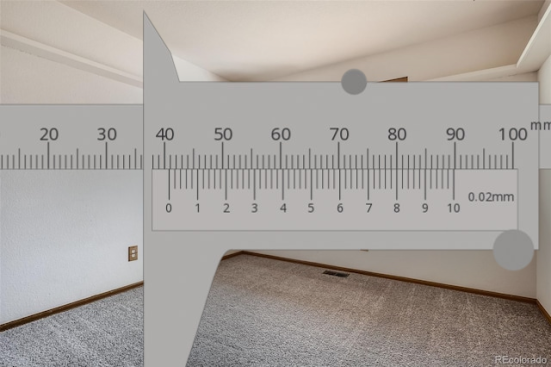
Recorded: **40.8** mm
